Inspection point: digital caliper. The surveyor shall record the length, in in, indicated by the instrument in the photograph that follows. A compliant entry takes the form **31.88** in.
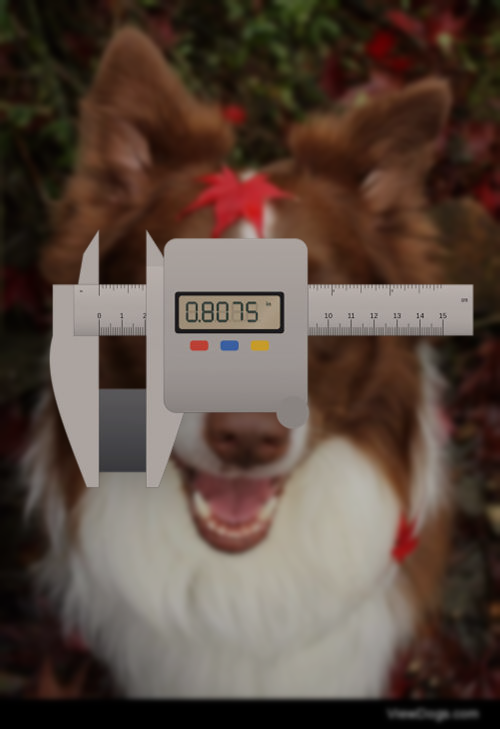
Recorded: **0.8075** in
